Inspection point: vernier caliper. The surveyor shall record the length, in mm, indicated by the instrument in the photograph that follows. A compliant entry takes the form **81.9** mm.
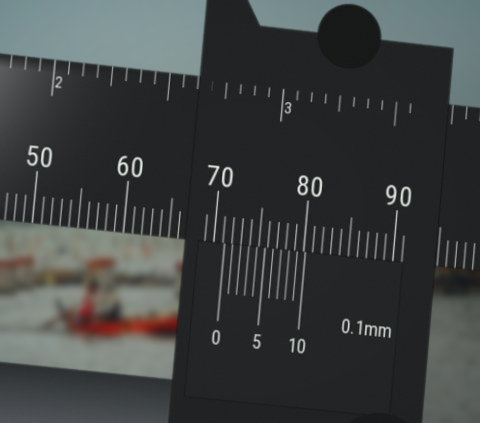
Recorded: **71.2** mm
